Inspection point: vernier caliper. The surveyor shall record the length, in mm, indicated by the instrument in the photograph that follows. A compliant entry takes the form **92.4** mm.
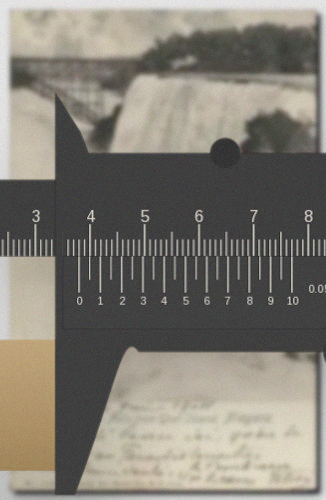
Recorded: **38.0** mm
